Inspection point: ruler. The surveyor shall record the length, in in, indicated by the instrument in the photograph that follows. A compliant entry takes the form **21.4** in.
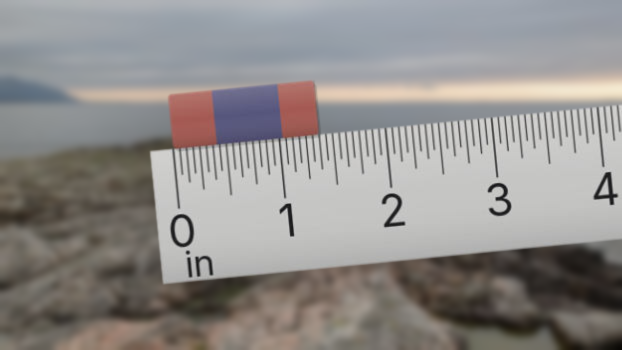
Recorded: **1.375** in
